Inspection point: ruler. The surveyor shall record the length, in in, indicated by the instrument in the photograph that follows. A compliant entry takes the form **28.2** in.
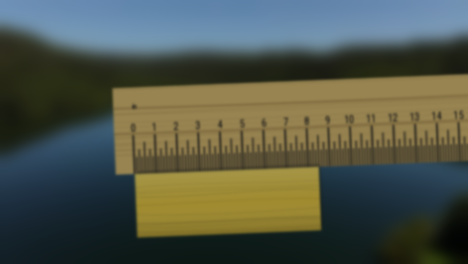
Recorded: **8.5** in
